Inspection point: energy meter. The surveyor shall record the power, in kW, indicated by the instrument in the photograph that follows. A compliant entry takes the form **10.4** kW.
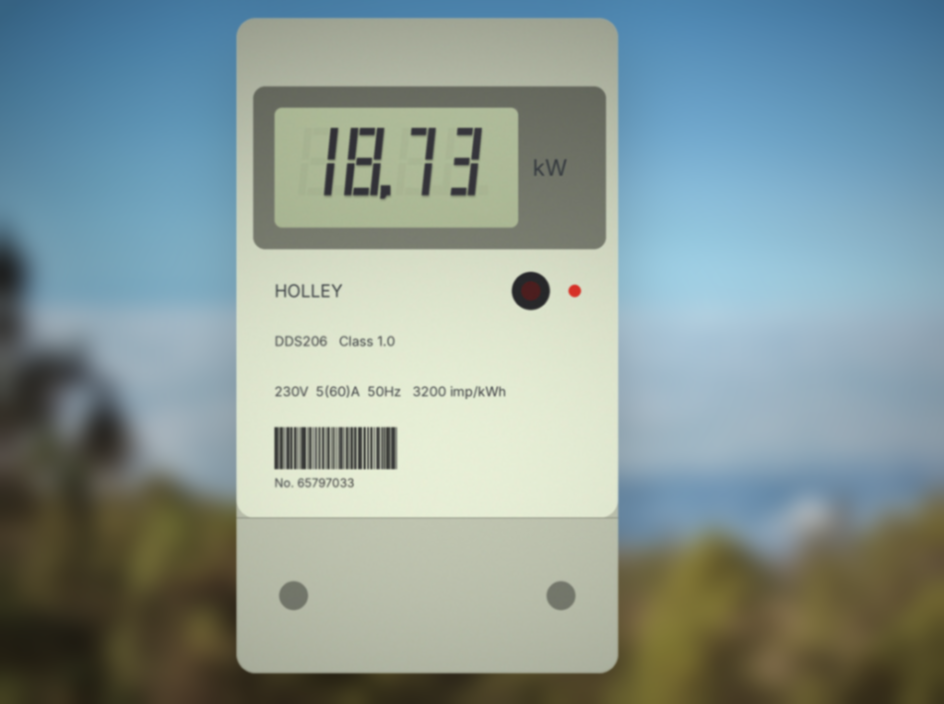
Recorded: **18.73** kW
